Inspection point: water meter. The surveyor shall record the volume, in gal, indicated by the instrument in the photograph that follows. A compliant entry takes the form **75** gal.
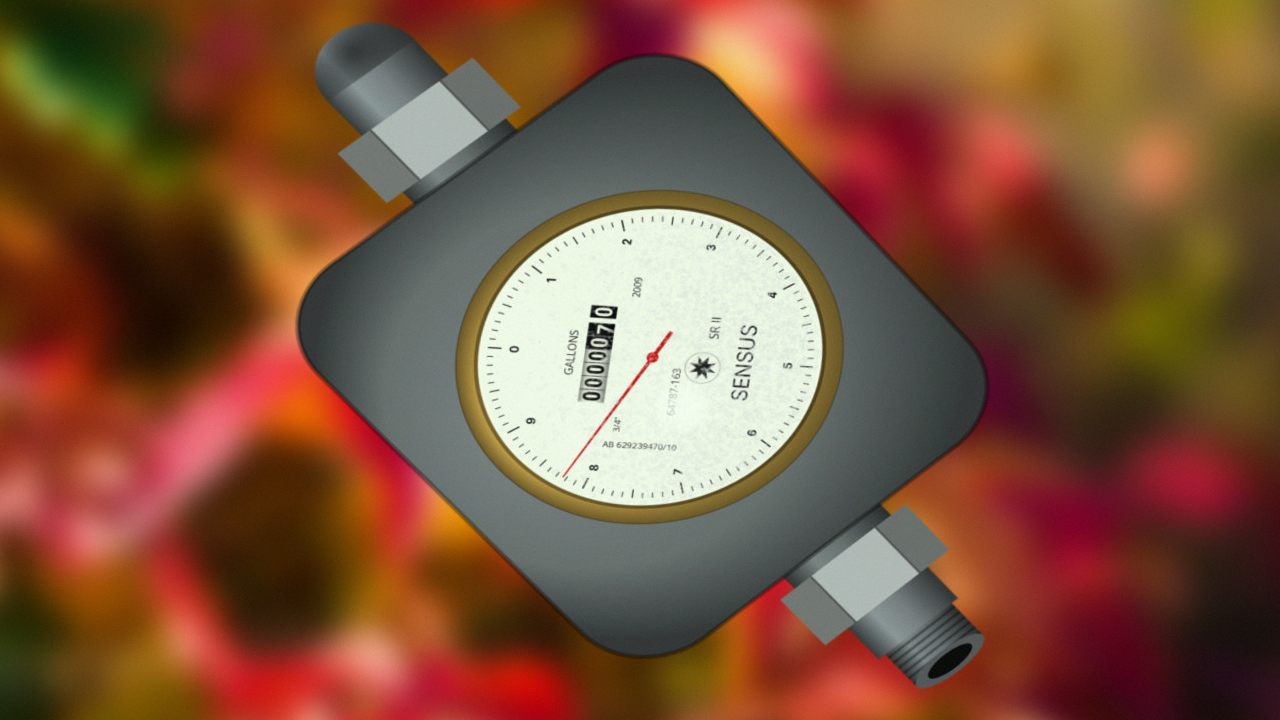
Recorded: **68.2** gal
